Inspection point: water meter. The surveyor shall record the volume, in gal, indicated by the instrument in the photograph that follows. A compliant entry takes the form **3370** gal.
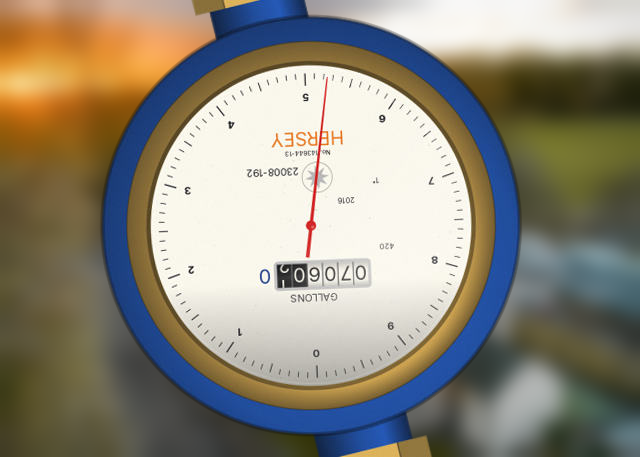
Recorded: **706015.2** gal
